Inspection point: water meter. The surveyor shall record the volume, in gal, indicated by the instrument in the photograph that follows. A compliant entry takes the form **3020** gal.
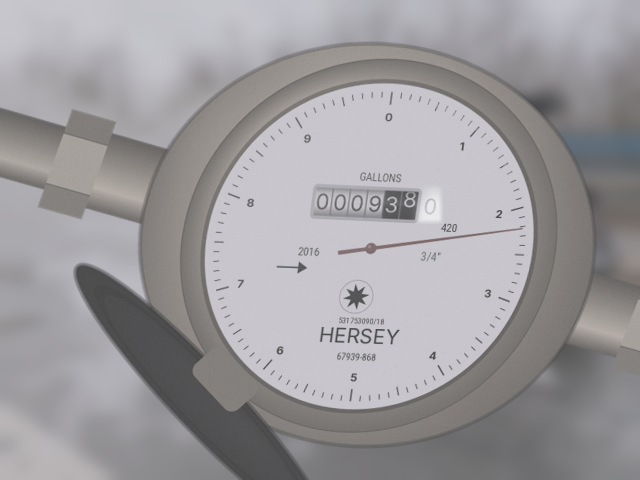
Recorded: **9382.2** gal
